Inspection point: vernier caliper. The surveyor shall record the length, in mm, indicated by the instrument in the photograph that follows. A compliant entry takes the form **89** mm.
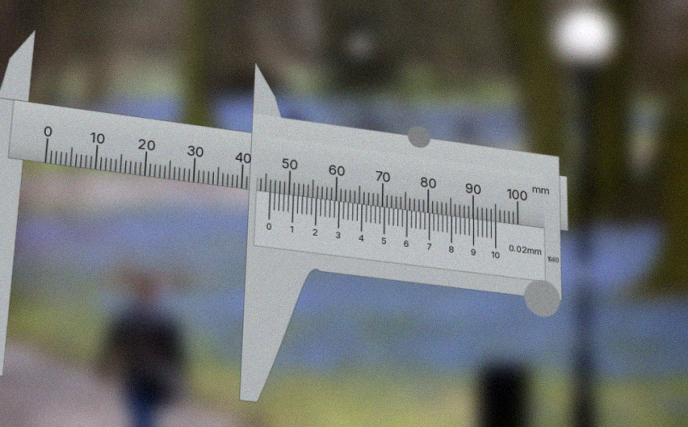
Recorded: **46.0** mm
